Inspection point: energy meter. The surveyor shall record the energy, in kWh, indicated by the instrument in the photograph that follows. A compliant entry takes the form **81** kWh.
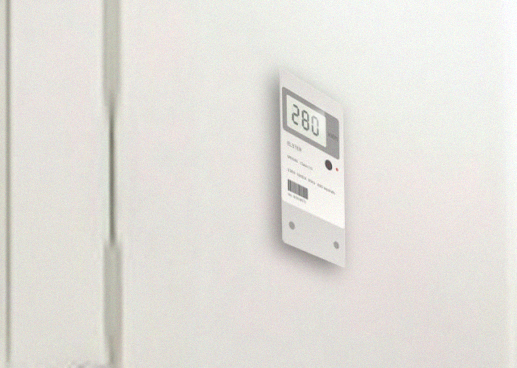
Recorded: **280** kWh
